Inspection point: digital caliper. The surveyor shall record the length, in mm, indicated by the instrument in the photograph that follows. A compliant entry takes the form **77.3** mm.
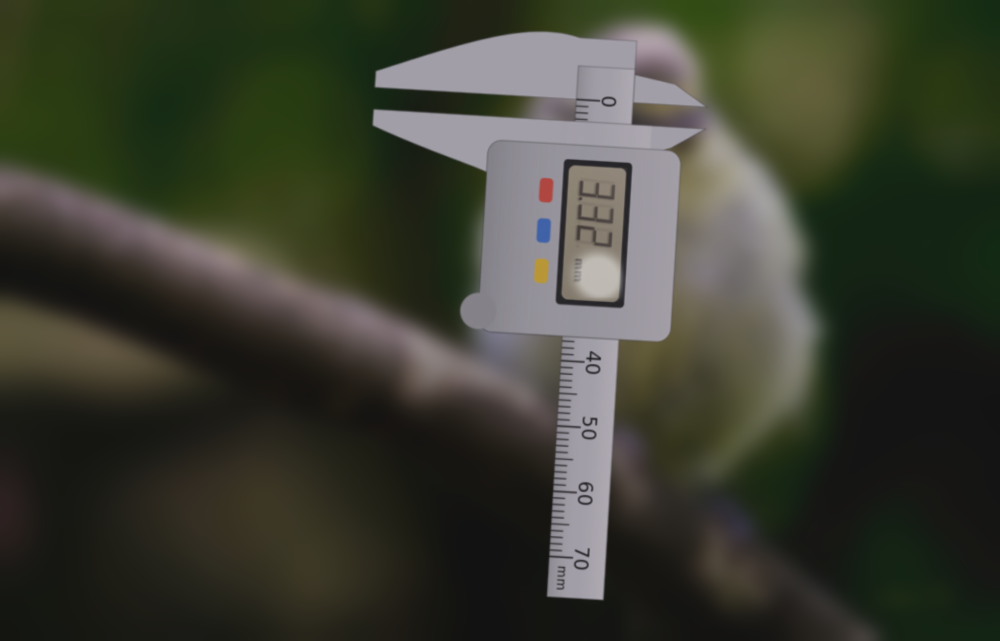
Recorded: **3.32** mm
